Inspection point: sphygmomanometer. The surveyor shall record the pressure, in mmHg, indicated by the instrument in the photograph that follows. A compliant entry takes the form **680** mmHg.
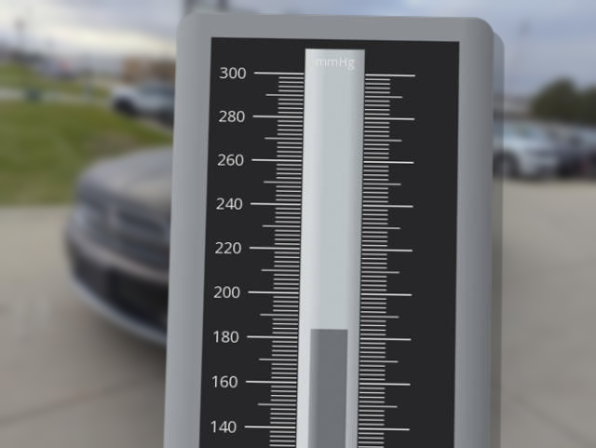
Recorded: **184** mmHg
